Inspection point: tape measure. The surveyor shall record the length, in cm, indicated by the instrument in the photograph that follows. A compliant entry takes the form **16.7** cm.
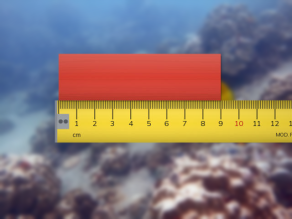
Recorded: **9** cm
